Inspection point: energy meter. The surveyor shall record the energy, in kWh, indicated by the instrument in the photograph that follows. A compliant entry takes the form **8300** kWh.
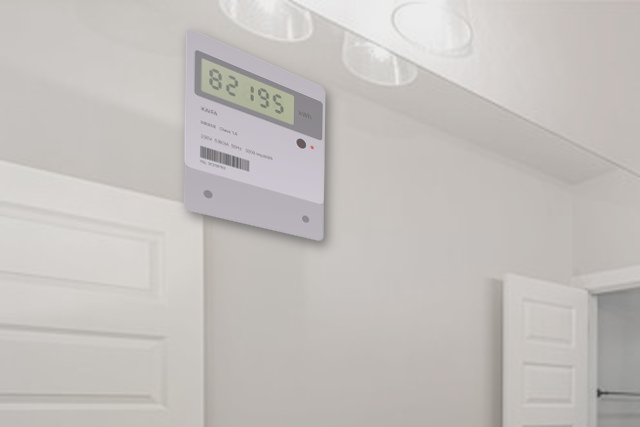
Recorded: **82195** kWh
